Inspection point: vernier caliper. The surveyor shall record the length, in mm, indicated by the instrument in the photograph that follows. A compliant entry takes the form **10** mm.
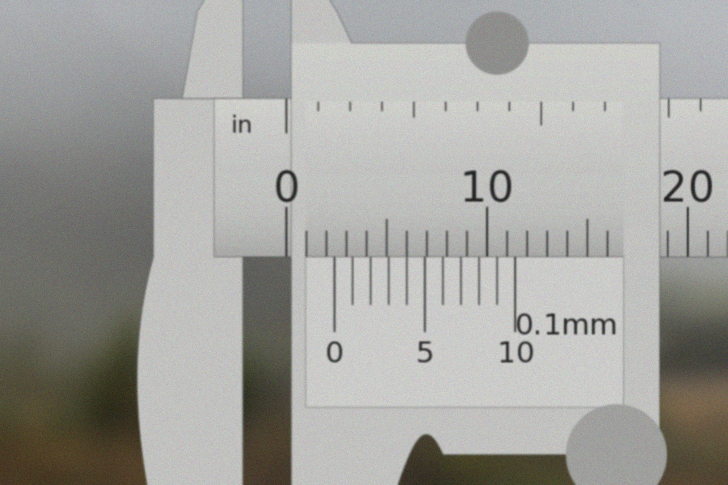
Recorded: **2.4** mm
